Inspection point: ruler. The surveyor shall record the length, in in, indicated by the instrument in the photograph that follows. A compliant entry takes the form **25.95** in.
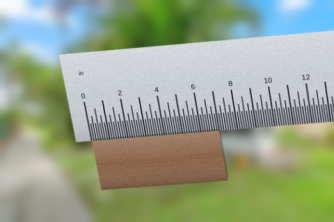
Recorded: **7** in
